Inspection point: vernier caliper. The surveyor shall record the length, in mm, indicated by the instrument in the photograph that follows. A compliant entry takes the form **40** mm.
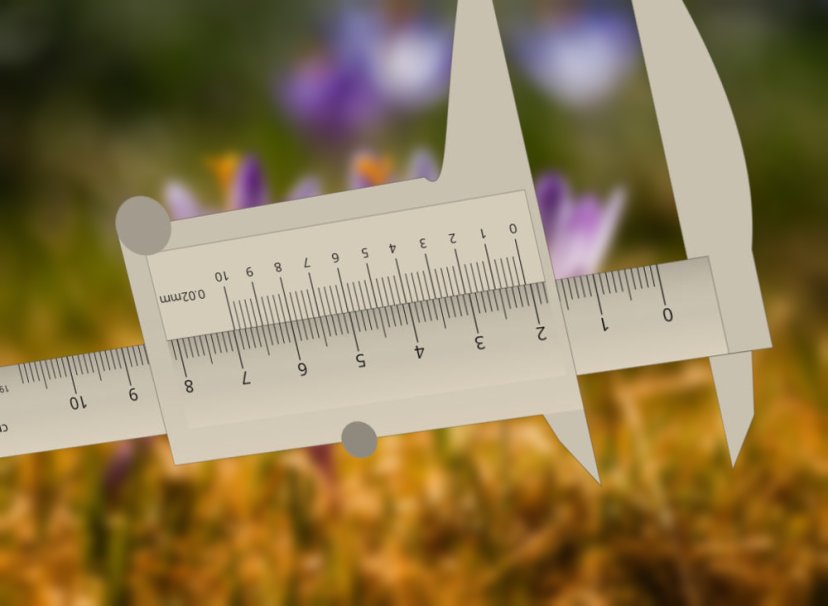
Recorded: **20.8** mm
